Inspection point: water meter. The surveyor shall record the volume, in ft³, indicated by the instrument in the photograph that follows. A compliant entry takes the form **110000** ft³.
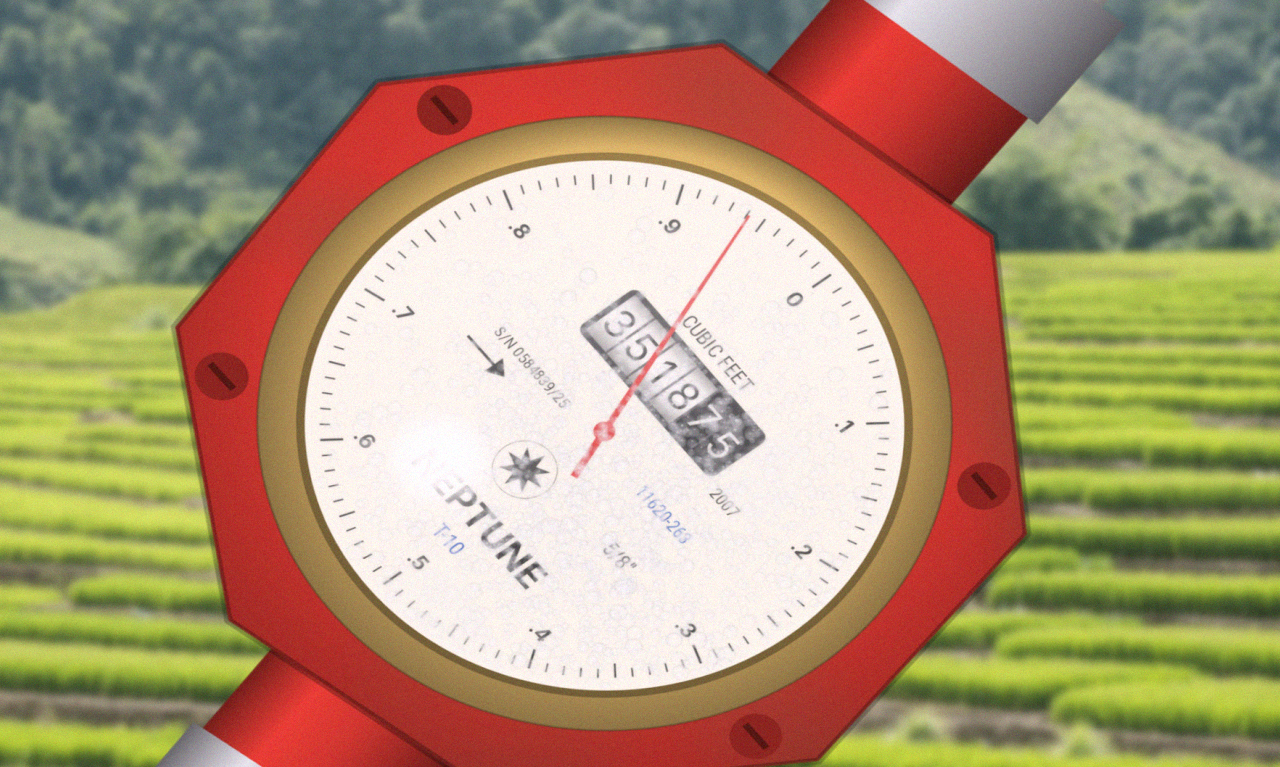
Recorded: **351874.94** ft³
